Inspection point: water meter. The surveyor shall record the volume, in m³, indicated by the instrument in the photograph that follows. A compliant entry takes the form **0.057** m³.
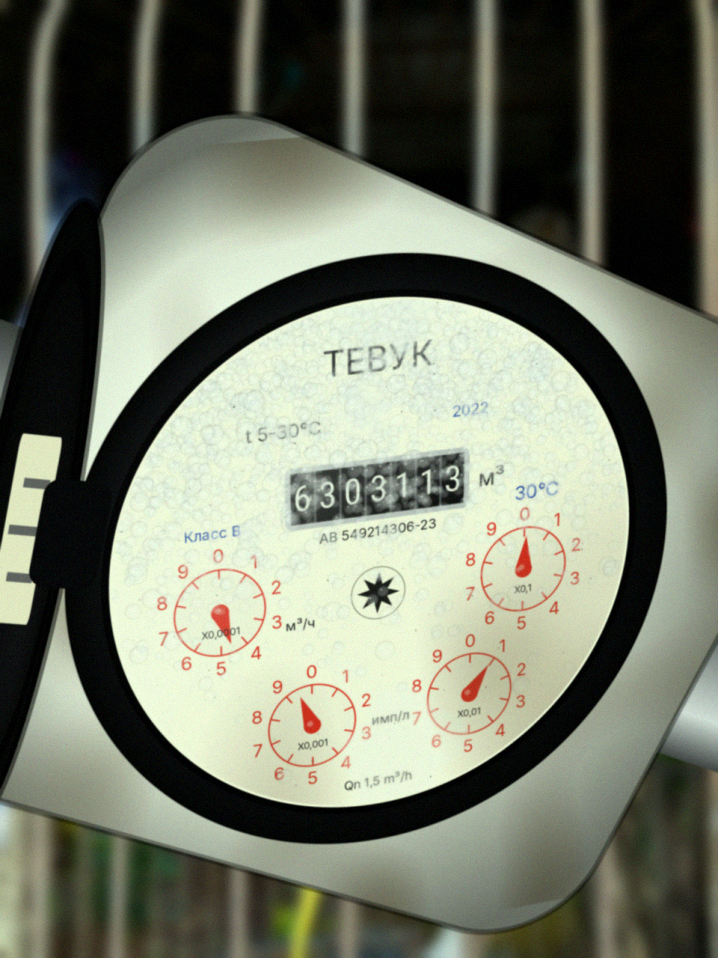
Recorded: **6303113.0094** m³
